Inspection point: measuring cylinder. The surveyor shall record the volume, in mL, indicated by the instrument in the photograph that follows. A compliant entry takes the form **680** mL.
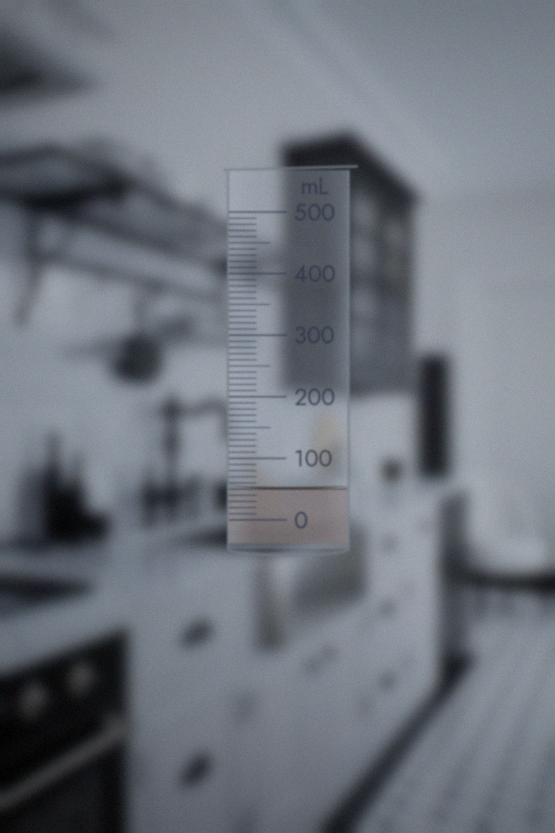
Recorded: **50** mL
